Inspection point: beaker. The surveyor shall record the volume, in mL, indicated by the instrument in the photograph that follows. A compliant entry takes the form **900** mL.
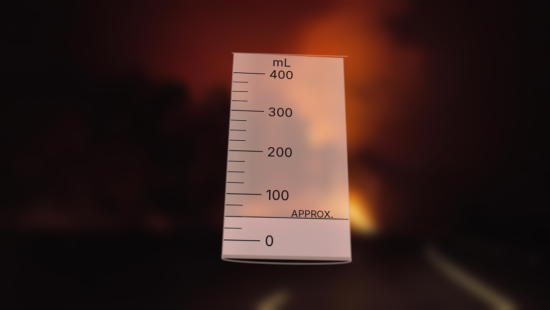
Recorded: **50** mL
